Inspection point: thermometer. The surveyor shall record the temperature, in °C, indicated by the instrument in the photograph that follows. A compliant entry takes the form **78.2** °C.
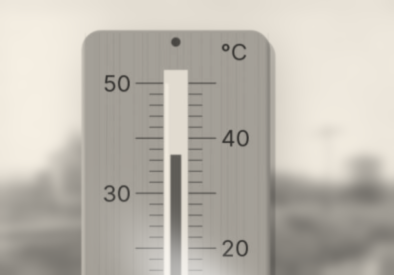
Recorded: **37** °C
